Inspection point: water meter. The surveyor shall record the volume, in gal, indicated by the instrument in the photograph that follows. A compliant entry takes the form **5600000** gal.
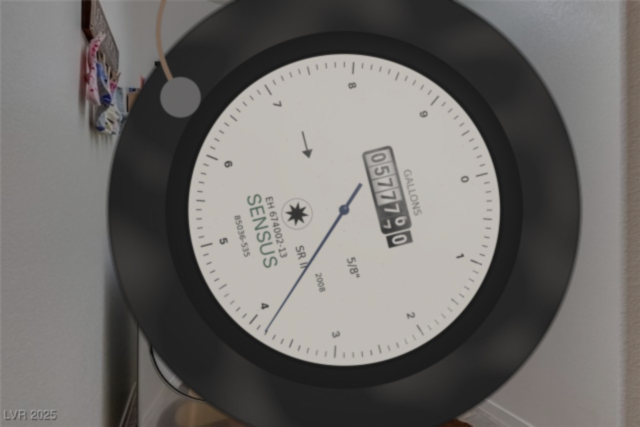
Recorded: **577763.8** gal
